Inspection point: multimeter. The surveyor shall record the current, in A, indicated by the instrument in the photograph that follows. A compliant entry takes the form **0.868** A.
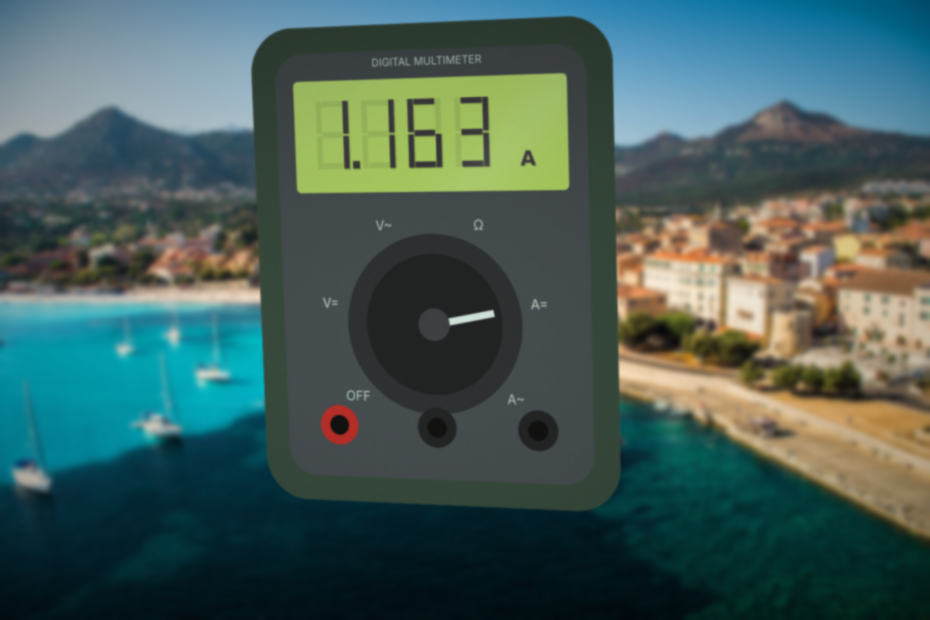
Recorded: **1.163** A
